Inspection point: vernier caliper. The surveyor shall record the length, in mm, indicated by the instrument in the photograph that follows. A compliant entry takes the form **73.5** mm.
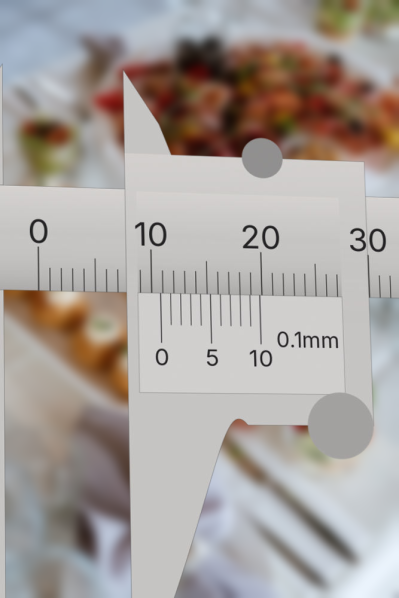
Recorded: **10.8** mm
